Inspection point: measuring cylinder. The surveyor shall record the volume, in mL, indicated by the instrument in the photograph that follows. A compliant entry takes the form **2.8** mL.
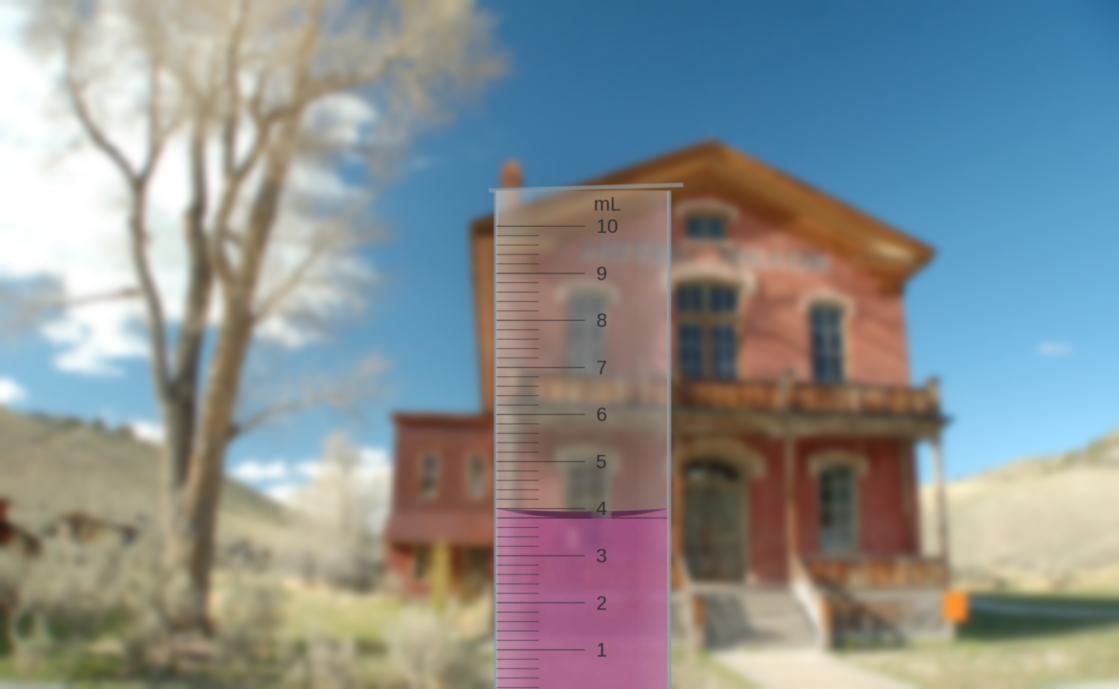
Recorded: **3.8** mL
